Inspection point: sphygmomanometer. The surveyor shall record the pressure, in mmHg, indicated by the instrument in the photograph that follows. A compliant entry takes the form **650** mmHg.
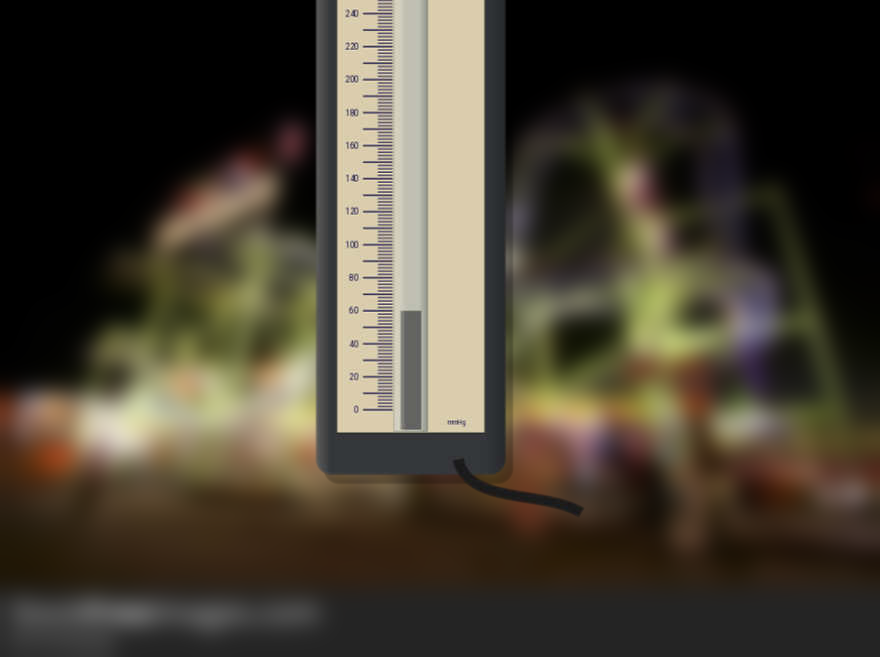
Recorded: **60** mmHg
